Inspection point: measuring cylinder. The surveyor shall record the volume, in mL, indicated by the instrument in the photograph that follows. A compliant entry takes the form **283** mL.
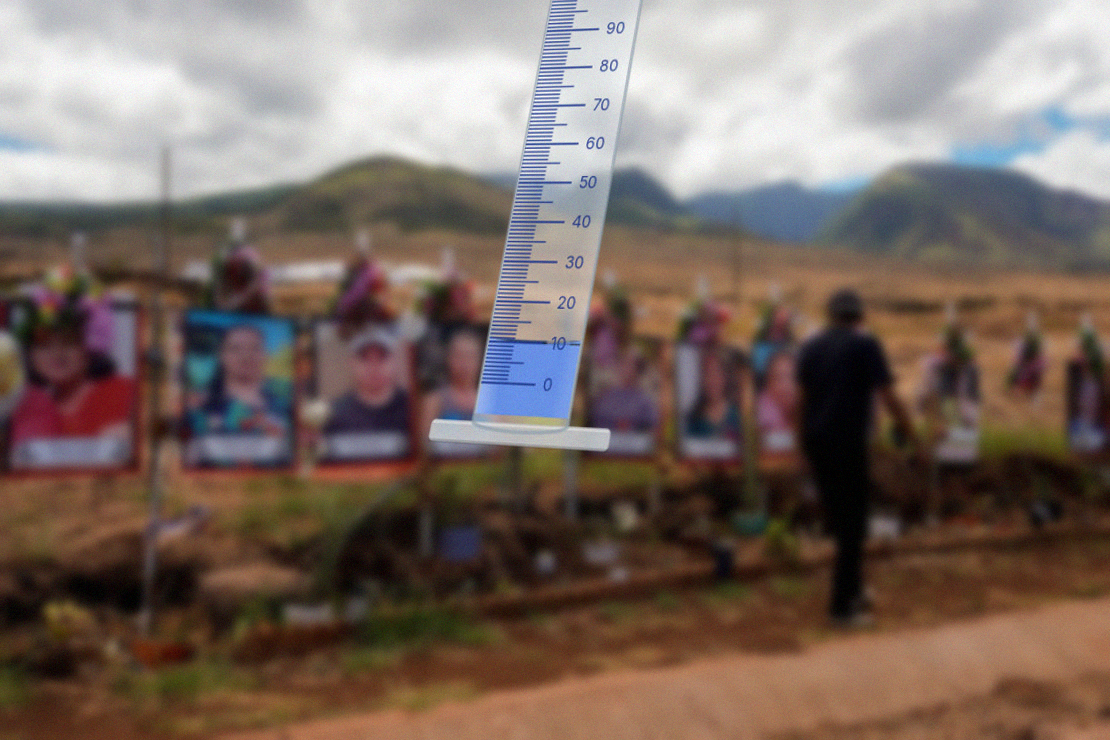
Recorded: **10** mL
